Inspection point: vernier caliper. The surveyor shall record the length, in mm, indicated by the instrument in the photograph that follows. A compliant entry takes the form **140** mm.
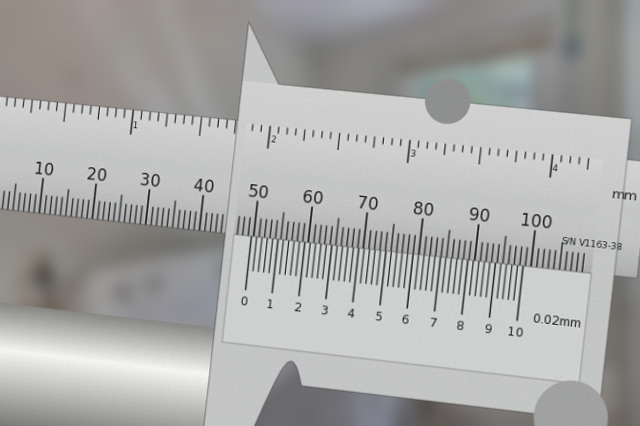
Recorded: **49.6** mm
